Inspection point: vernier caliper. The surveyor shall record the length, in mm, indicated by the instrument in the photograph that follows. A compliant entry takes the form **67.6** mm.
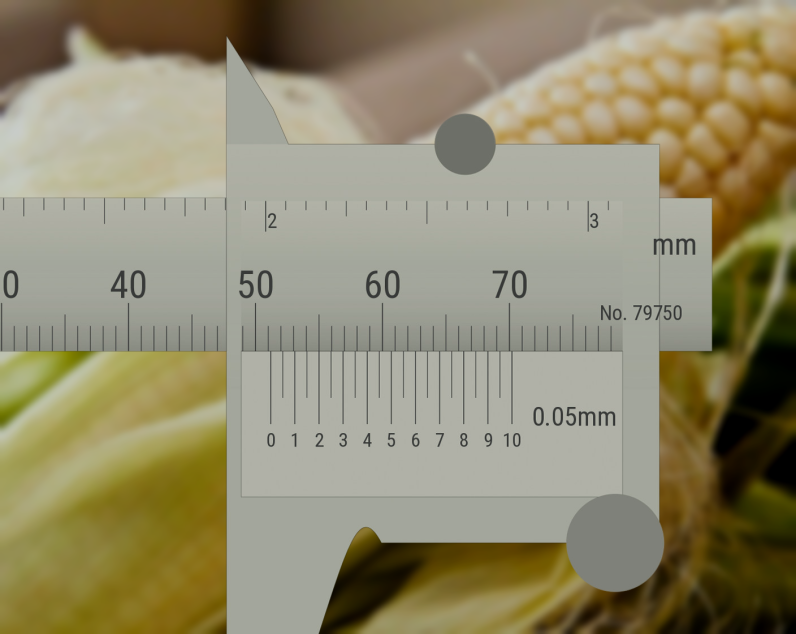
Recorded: **51.2** mm
